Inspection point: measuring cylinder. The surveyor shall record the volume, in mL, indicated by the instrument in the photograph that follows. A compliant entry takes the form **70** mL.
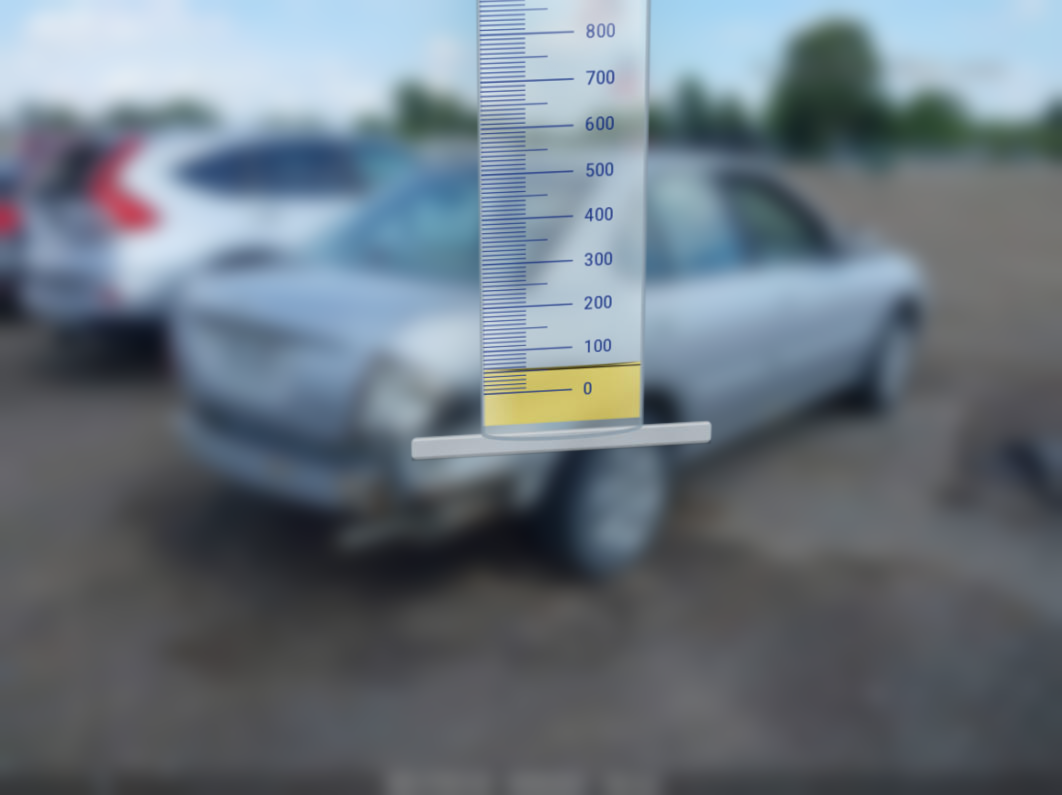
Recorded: **50** mL
